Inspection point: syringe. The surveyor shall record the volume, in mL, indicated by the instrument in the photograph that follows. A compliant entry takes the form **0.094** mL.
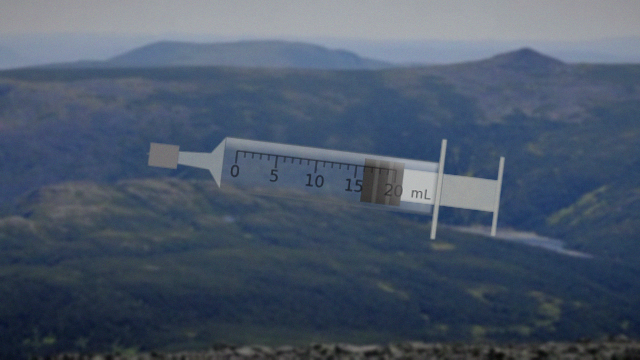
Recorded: **16** mL
